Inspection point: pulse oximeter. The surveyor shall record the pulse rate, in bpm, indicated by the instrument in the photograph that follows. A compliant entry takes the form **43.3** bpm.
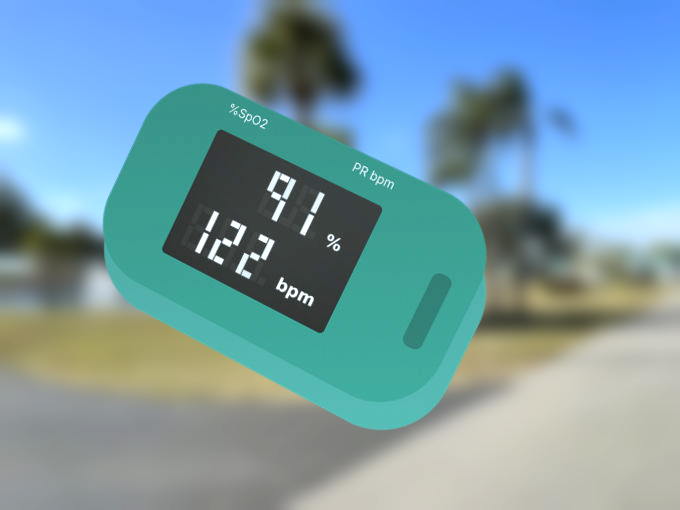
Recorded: **122** bpm
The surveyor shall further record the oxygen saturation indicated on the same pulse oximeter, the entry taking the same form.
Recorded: **91** %
